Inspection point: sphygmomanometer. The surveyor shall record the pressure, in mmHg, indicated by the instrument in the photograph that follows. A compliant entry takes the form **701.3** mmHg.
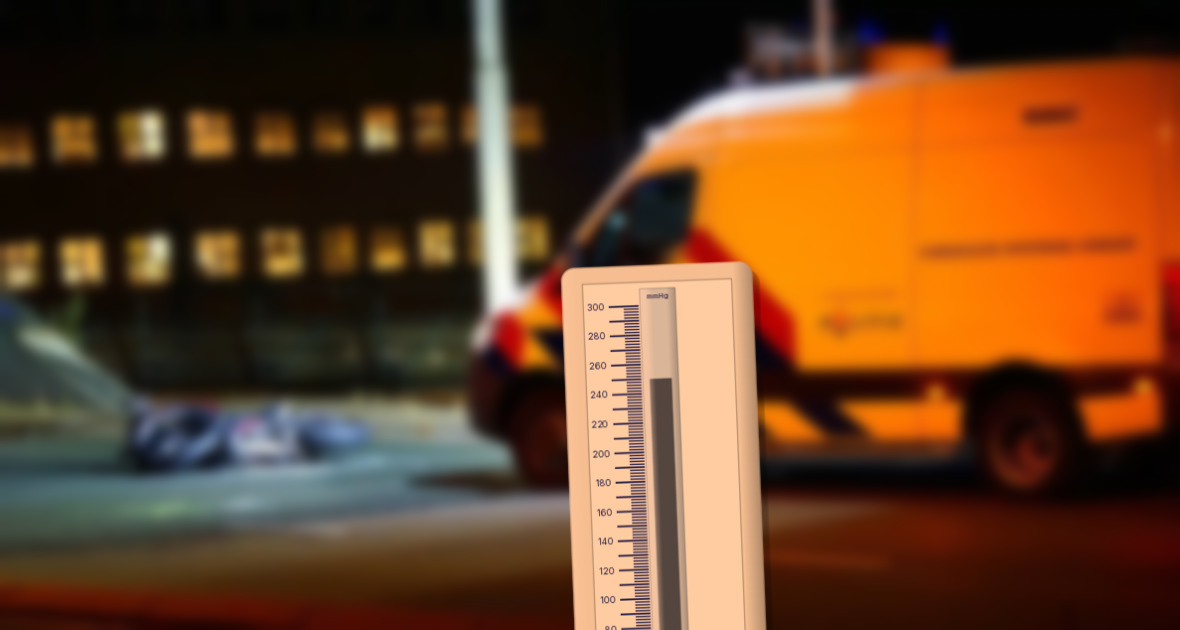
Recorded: **250** mmHg
